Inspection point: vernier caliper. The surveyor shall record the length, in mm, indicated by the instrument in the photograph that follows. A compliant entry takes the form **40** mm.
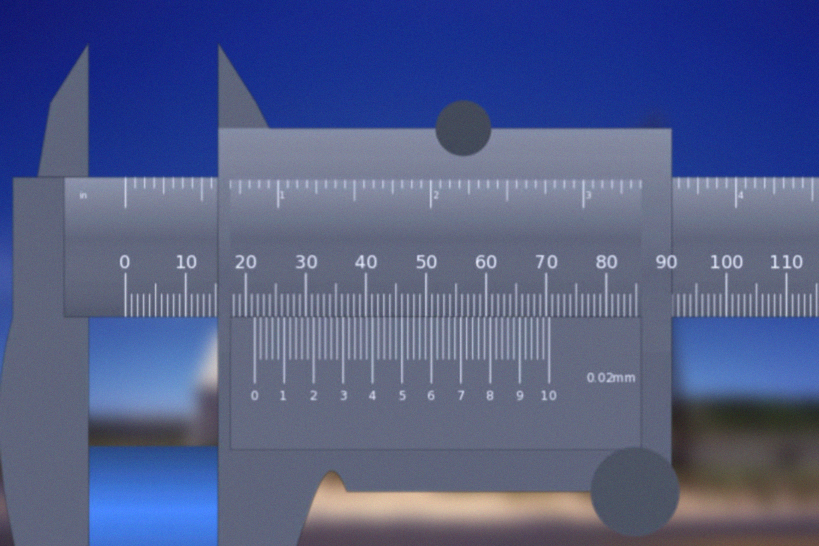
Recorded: **21.5** mm
